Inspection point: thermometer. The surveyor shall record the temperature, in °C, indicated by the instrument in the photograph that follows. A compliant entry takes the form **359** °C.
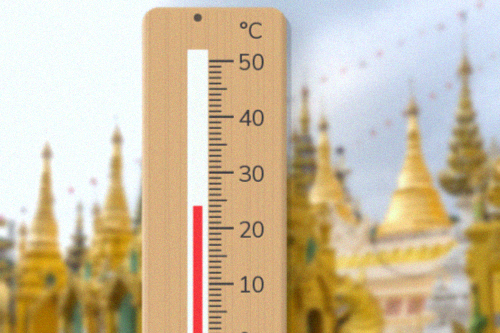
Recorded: **24** °C
